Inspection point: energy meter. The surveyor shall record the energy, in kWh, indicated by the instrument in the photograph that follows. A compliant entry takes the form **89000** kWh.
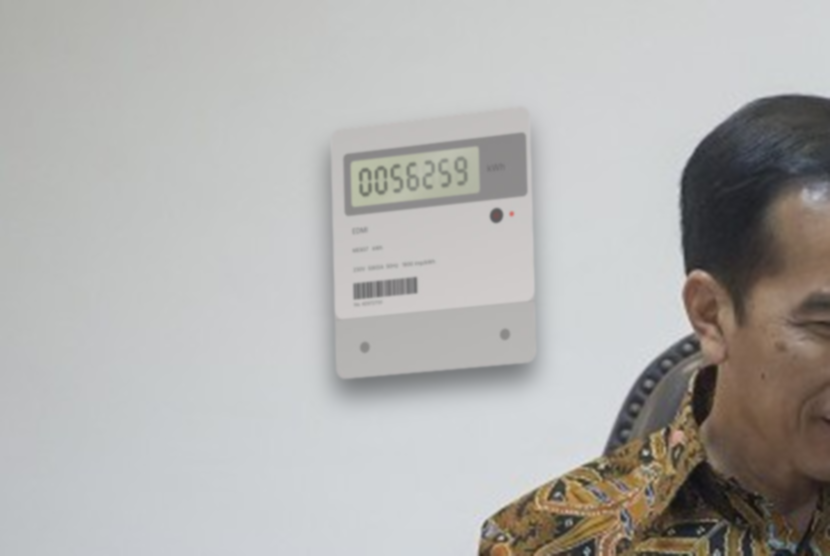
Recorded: **56259** kWh
